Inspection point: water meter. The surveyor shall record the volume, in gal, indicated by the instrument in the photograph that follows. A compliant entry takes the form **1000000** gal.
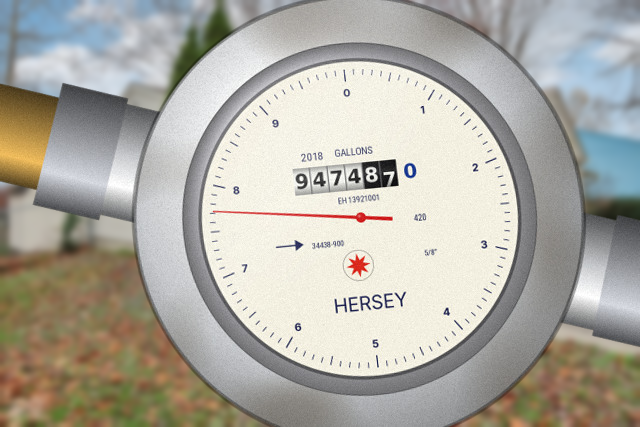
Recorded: **9474867.7** gal
